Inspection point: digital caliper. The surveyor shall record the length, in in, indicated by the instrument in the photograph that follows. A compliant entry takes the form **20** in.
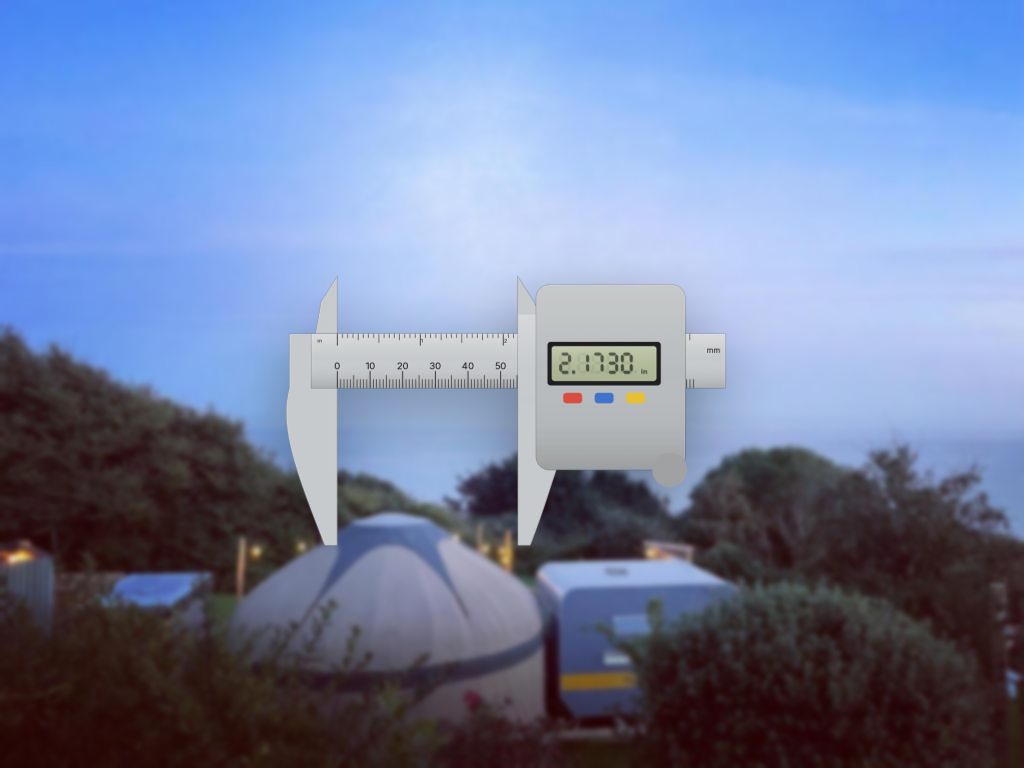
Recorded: **2.1730** in
